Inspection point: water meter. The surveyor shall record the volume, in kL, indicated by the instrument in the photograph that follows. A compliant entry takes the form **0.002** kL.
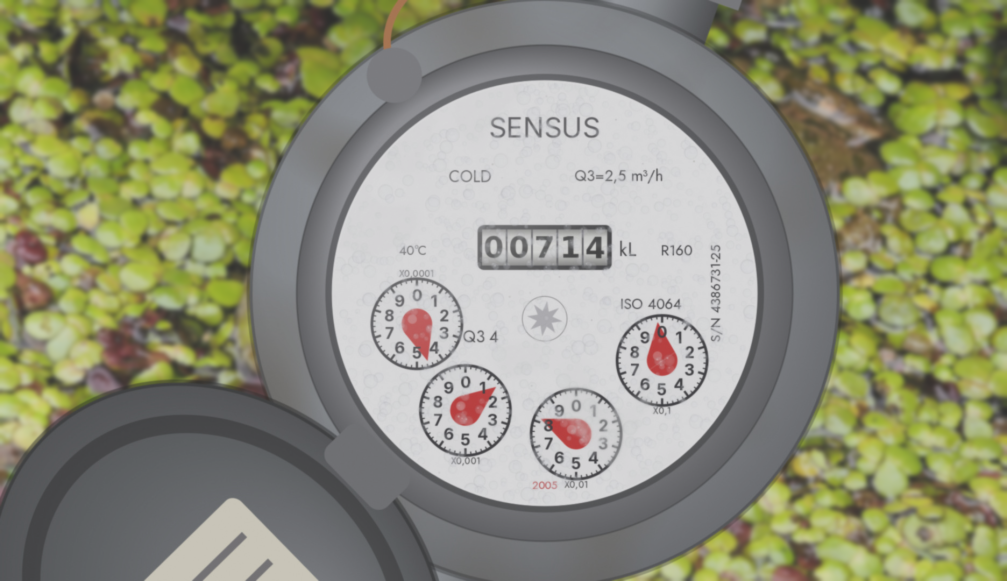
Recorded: **713.9814** kL
